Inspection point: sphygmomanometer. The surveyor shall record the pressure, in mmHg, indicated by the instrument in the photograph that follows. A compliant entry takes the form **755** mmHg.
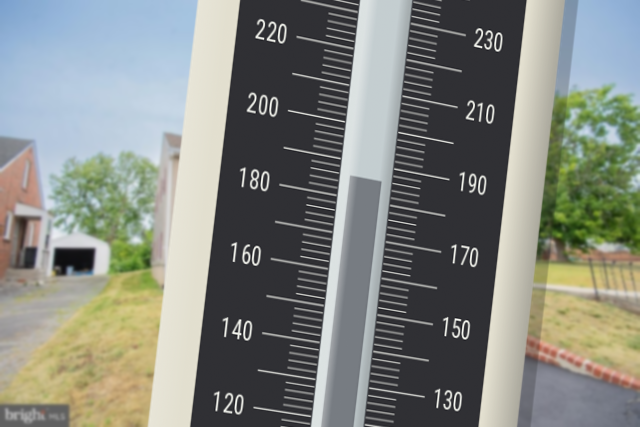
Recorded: **186** mmHg
